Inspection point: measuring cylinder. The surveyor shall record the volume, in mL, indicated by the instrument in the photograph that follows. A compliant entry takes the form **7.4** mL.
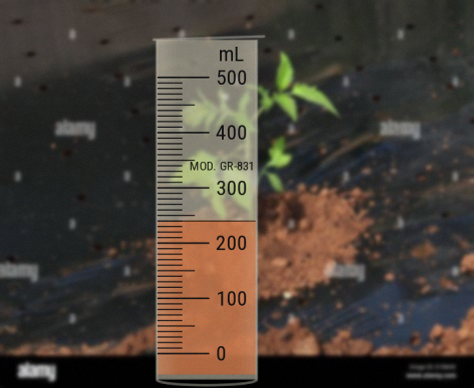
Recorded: **240** mL
